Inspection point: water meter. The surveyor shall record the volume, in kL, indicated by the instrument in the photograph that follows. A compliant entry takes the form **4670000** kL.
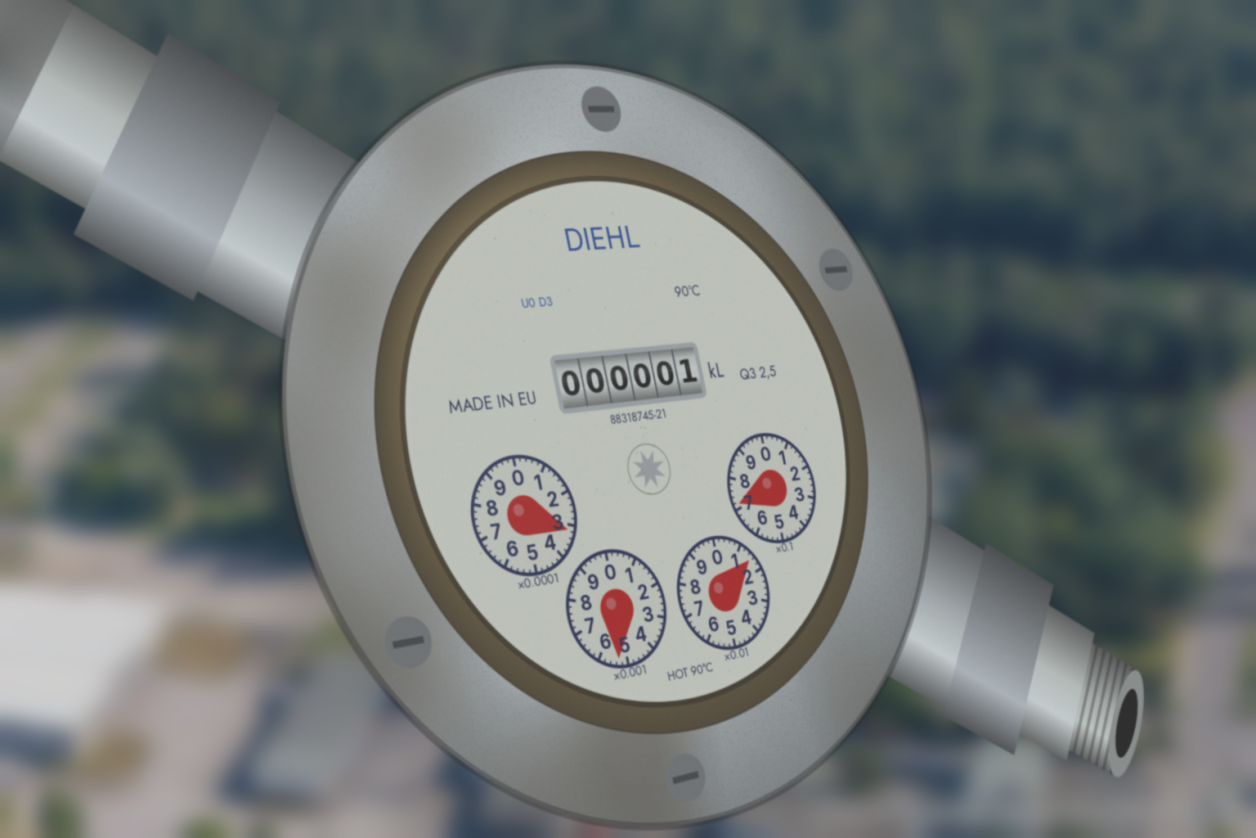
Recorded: **1.7153** kL
